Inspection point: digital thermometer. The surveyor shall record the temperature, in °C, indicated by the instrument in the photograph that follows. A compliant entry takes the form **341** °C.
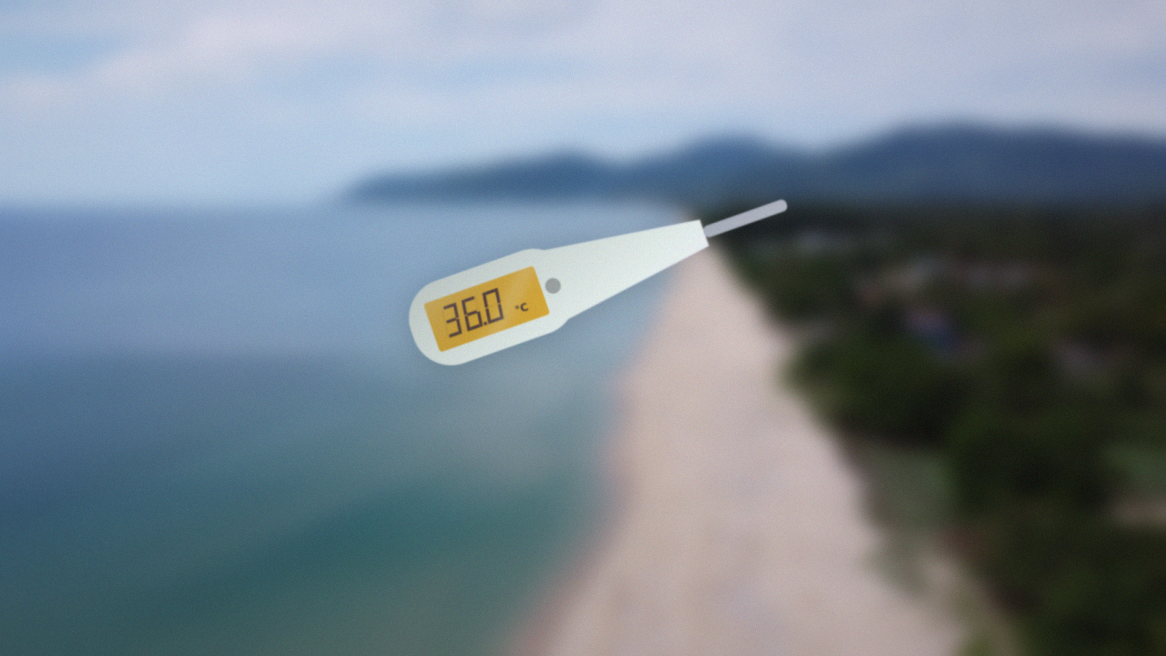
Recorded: **36.0** °C
